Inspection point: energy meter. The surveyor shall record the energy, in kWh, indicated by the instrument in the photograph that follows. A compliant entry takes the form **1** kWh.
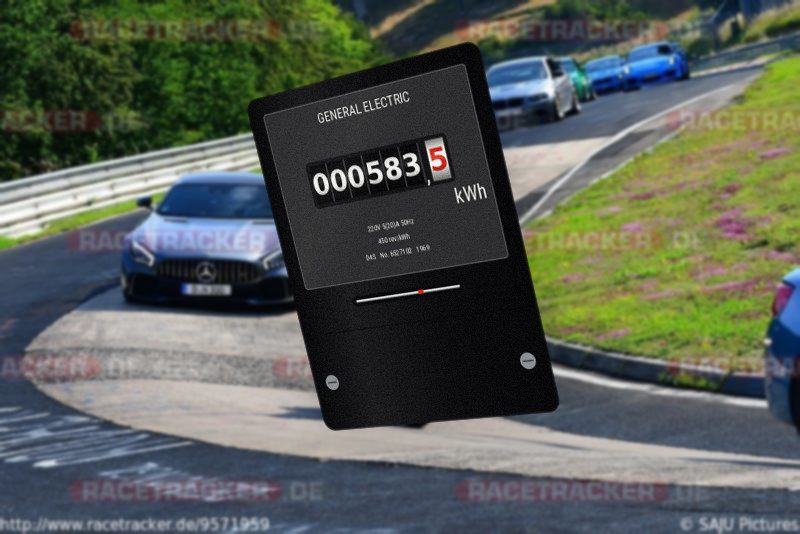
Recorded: **583.5** kWh
